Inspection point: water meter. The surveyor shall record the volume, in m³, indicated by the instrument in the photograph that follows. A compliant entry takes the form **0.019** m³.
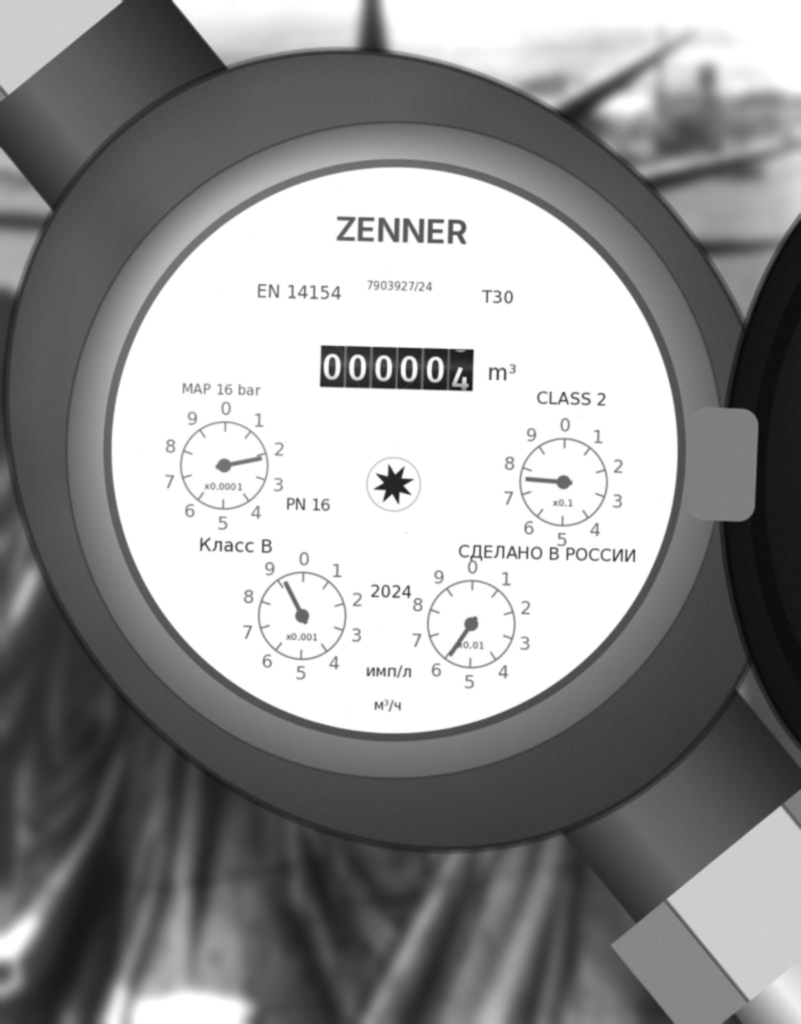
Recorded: **3.7592** m³
